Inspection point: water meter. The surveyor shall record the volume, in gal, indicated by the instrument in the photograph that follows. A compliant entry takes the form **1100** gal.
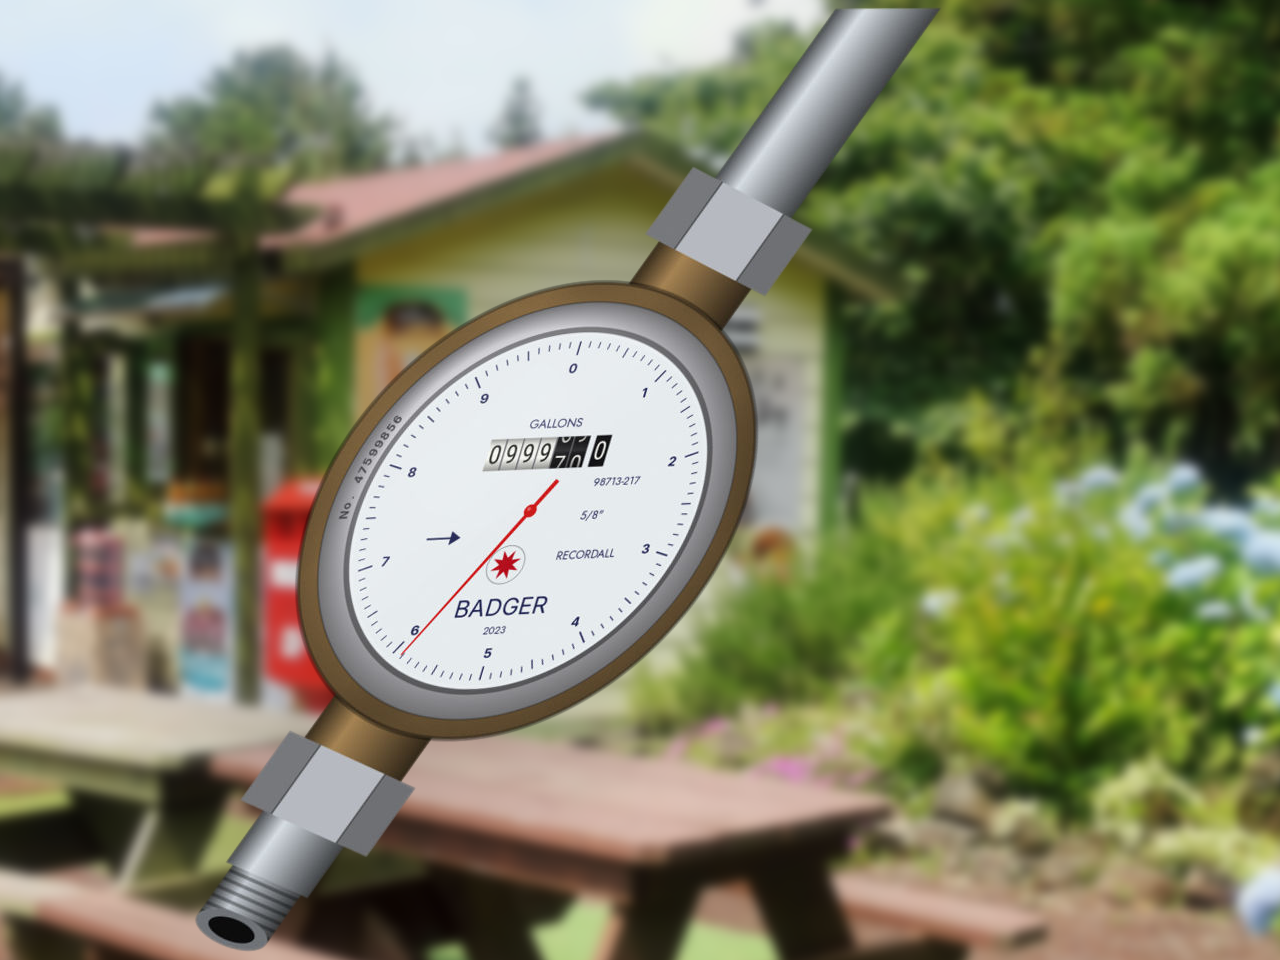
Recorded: **999695.9** gal
